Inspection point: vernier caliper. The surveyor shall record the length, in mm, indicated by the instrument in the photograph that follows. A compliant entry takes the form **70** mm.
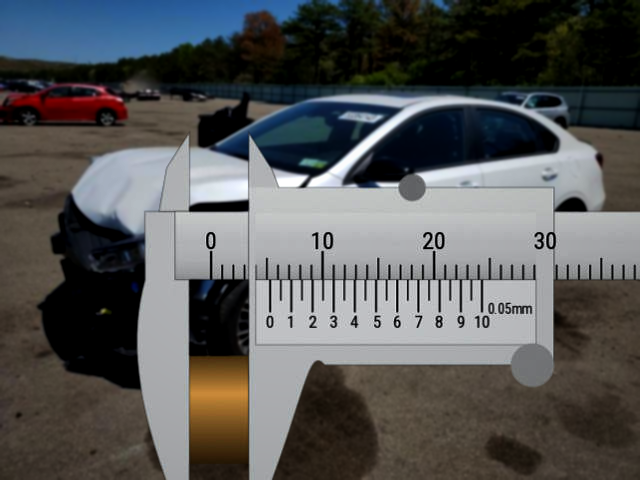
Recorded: **5.3** mm
